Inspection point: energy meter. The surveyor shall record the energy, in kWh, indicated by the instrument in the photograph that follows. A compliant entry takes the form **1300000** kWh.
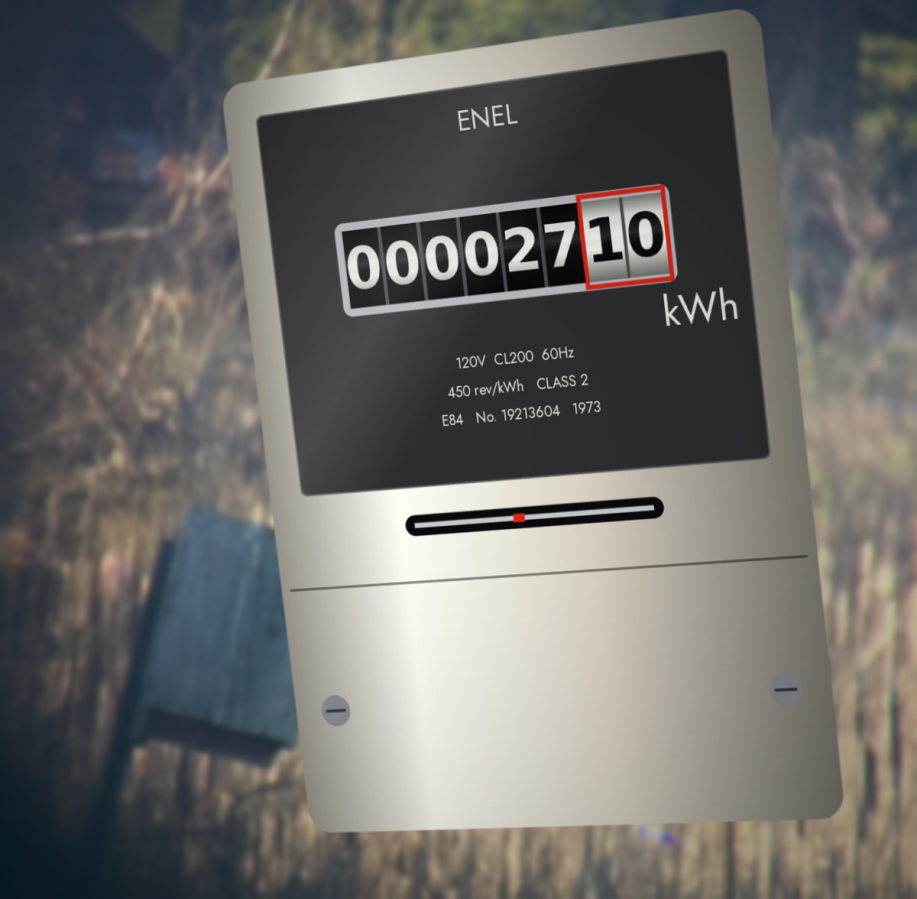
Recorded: **27.10** kWh
